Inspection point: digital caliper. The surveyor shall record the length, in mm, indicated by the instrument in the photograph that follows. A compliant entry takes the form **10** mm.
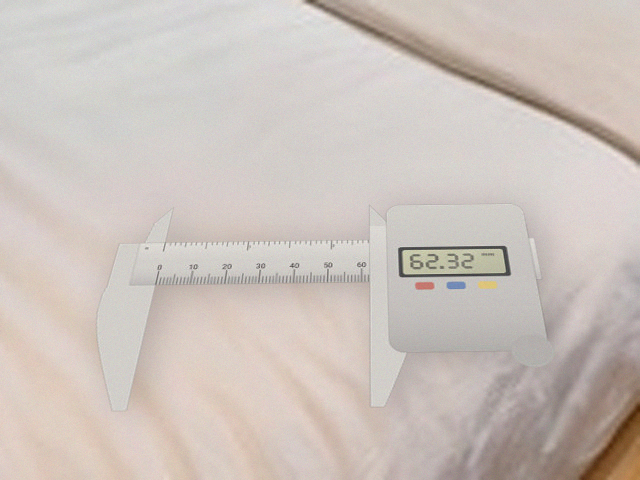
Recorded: **62.32** mm
